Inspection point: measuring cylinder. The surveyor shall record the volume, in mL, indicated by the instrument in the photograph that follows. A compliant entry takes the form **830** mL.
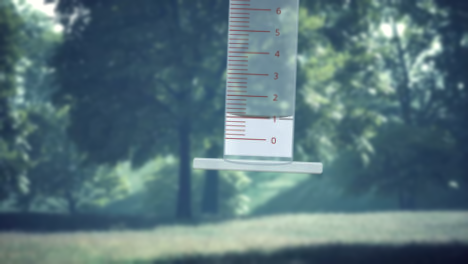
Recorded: **1** mL
